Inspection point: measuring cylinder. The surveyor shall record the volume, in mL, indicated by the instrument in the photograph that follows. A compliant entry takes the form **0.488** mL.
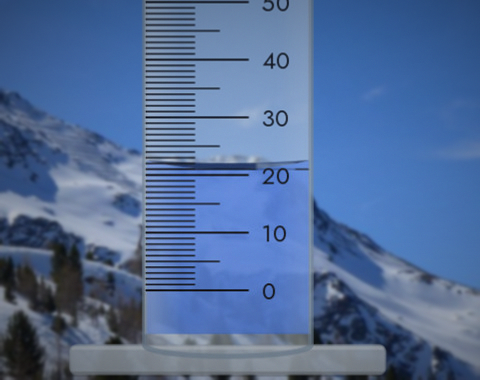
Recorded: **21** mL
